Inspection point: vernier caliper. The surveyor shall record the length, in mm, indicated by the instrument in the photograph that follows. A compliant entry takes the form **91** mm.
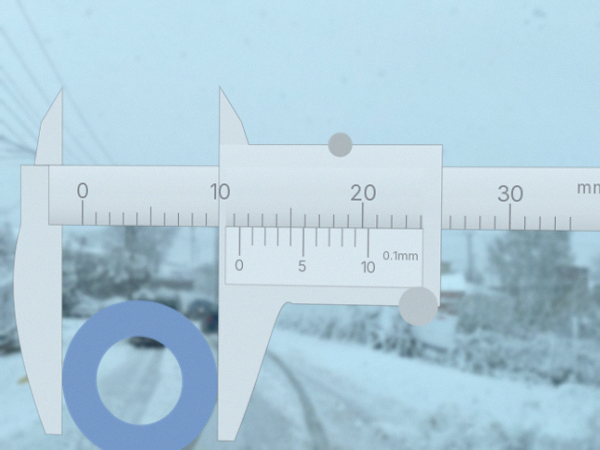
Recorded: **11.4** mm
